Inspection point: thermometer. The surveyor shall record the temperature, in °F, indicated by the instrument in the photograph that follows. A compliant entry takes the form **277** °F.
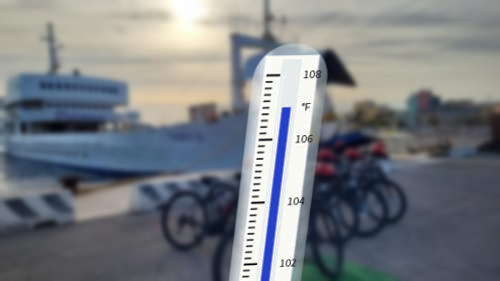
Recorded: **107** °F
